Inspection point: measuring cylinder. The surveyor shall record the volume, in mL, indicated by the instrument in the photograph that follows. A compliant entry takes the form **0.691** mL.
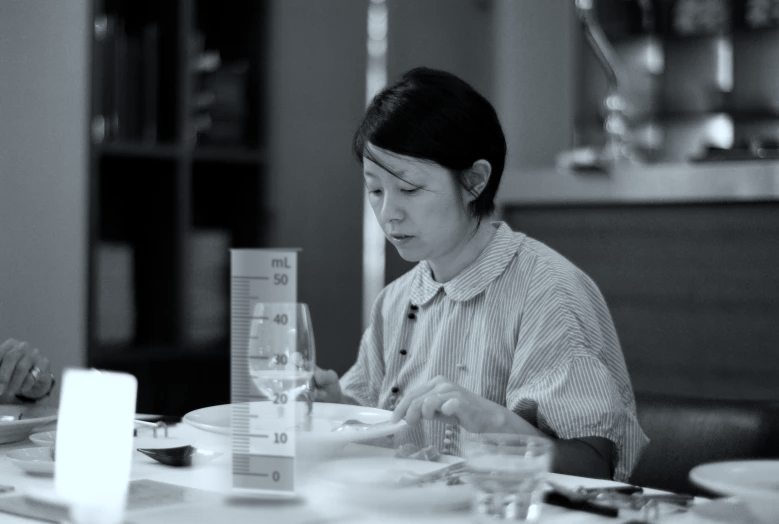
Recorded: **5** mL
